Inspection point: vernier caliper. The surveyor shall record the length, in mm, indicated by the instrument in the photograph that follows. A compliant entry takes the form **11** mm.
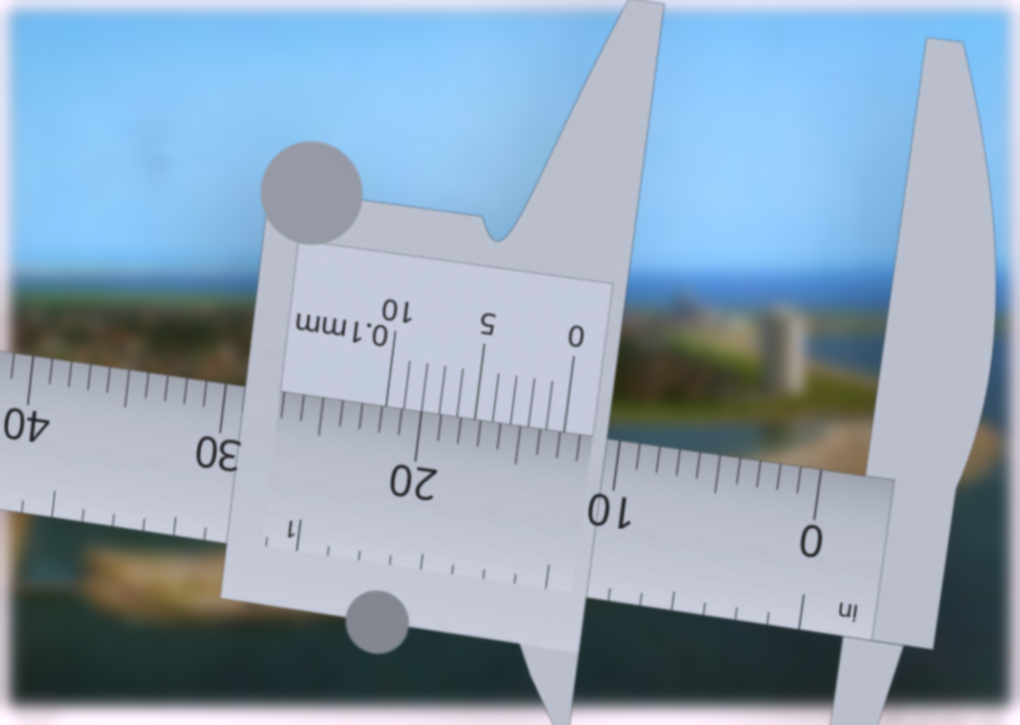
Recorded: **12.8** mm
